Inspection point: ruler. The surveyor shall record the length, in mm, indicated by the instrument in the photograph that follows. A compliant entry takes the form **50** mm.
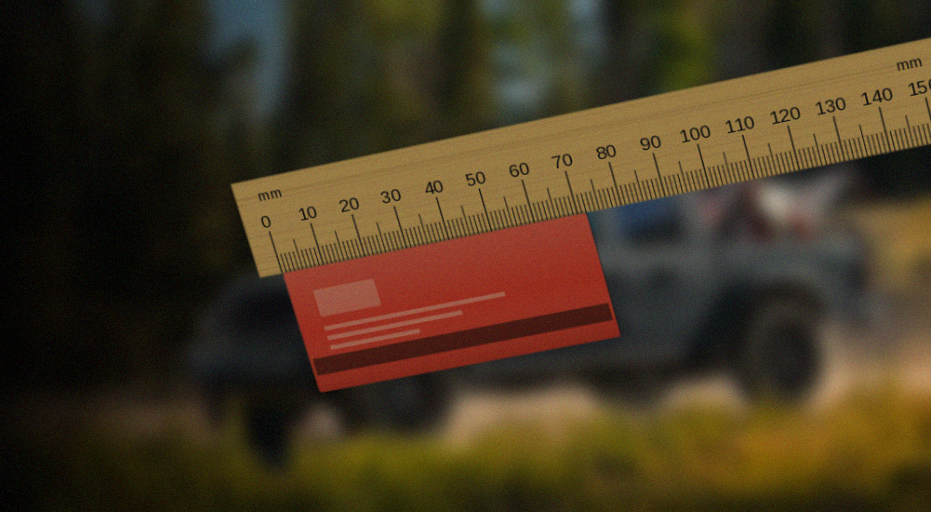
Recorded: **72** mm
